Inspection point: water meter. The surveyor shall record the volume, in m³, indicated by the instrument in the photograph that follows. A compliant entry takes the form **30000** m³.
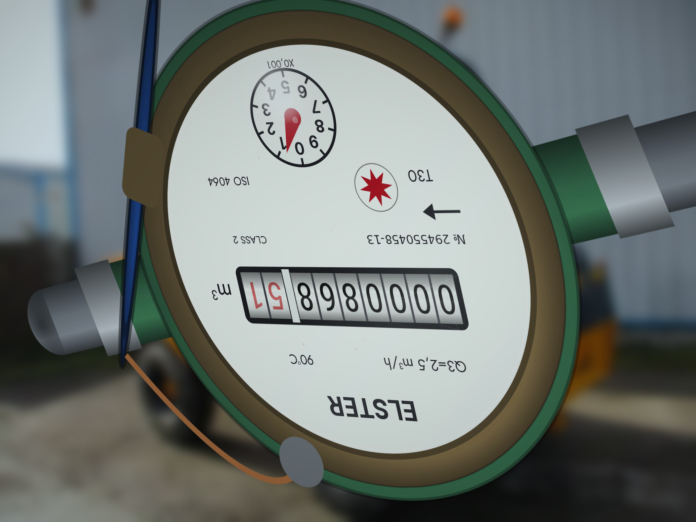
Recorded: **868.510** m³
